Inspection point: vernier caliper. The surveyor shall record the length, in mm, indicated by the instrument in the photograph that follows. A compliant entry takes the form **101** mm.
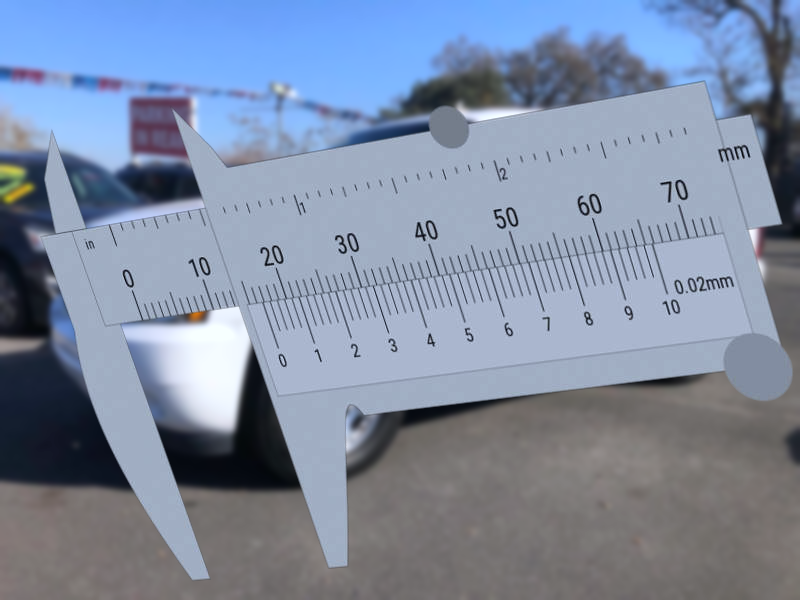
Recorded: **16.8** mm
